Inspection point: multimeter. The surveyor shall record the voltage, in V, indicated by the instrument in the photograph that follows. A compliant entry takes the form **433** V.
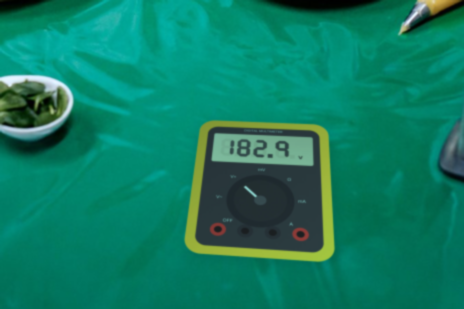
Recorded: **182.9** V
